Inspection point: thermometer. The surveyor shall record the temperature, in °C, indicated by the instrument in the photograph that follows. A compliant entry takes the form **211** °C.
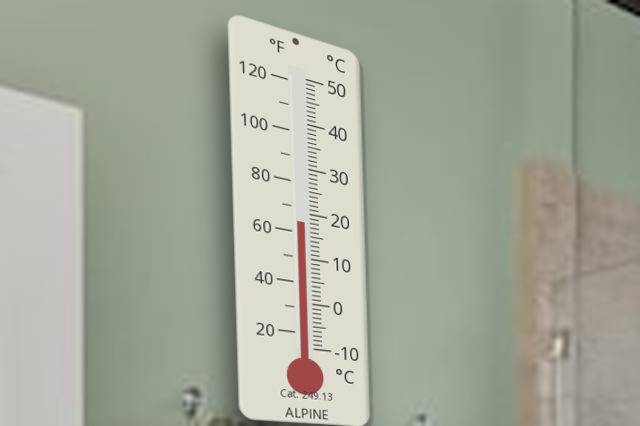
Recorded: **18** °C
